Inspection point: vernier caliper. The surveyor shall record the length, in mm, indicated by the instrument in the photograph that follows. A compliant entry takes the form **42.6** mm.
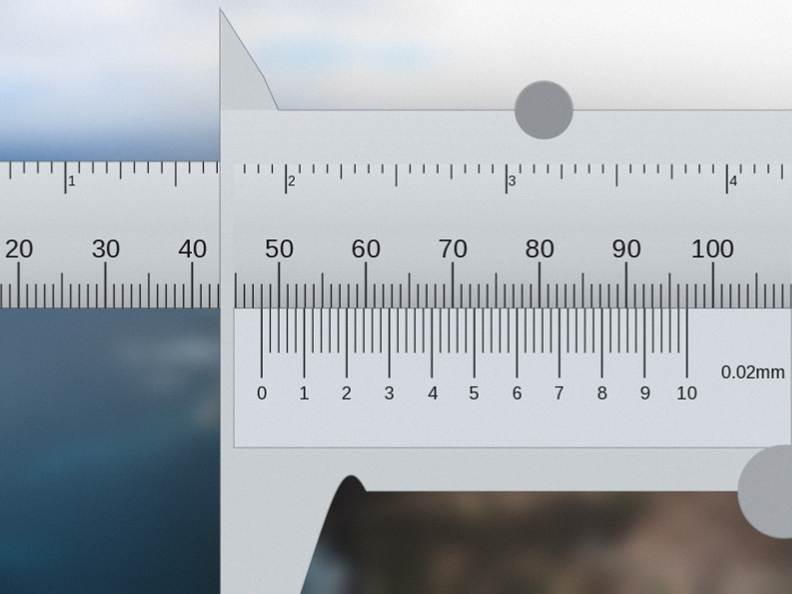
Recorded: **48.0** mm
